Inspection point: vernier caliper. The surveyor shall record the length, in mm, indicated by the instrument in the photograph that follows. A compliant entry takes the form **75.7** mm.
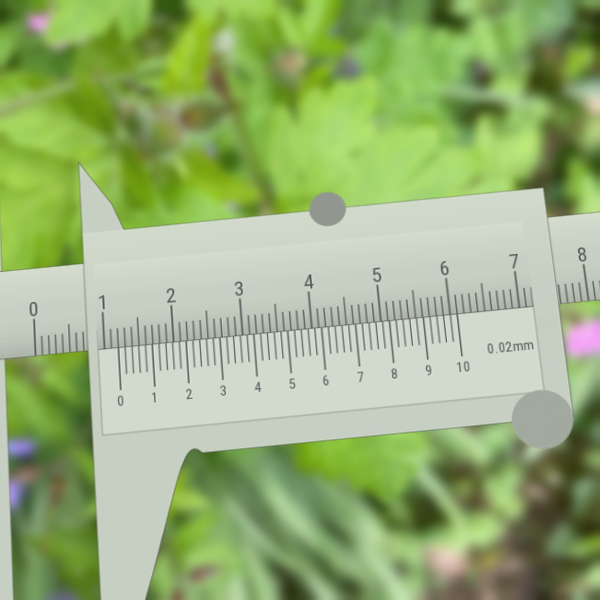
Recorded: **12.0** mm
